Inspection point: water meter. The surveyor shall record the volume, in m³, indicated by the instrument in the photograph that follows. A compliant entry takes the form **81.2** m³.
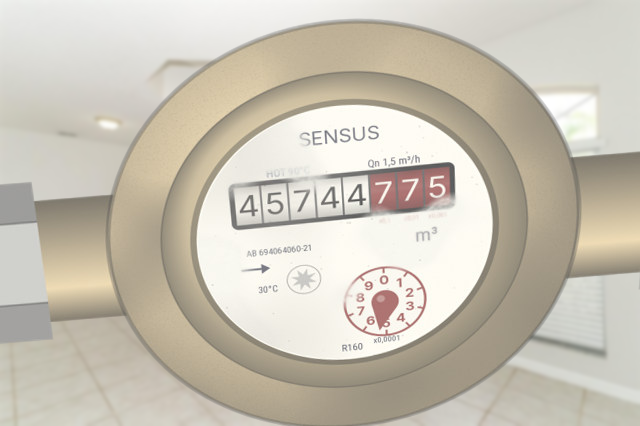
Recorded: **45744.7755** m³
